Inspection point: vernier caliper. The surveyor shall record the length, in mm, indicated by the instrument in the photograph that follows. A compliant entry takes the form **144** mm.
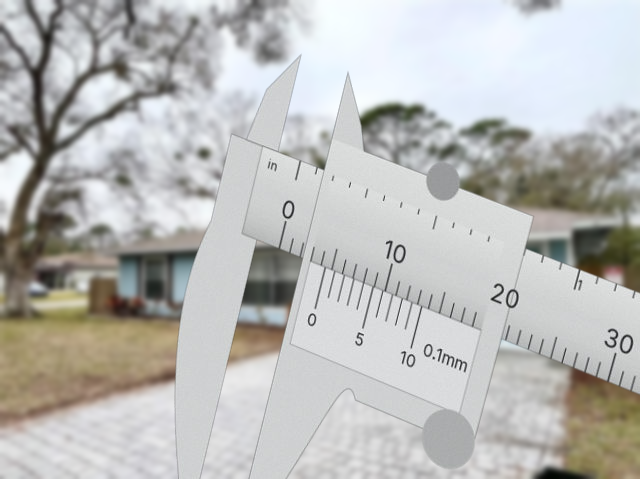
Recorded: **4.4** mm
